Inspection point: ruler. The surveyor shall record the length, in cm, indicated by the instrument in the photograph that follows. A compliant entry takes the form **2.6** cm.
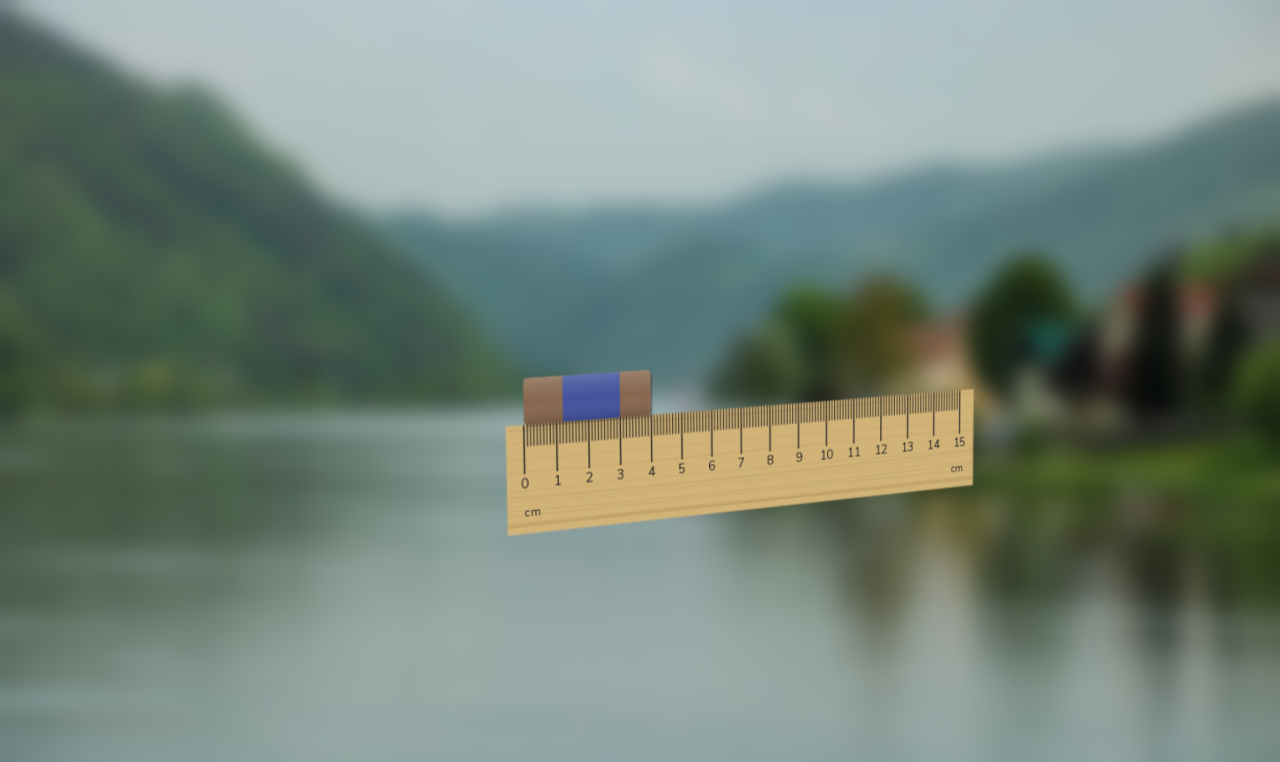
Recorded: **4** cm
